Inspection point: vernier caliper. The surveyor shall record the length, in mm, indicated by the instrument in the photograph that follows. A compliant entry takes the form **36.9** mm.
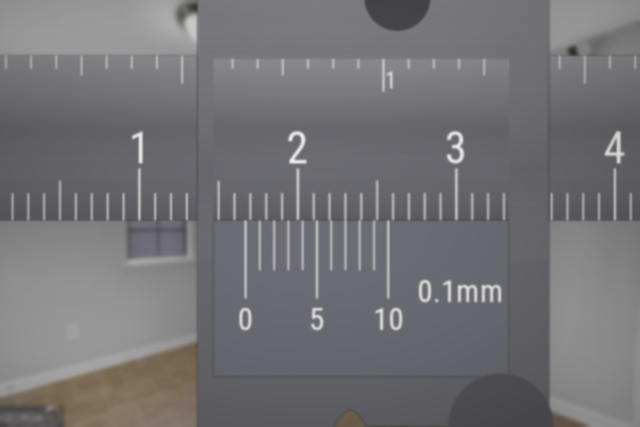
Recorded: **16.7** mm
